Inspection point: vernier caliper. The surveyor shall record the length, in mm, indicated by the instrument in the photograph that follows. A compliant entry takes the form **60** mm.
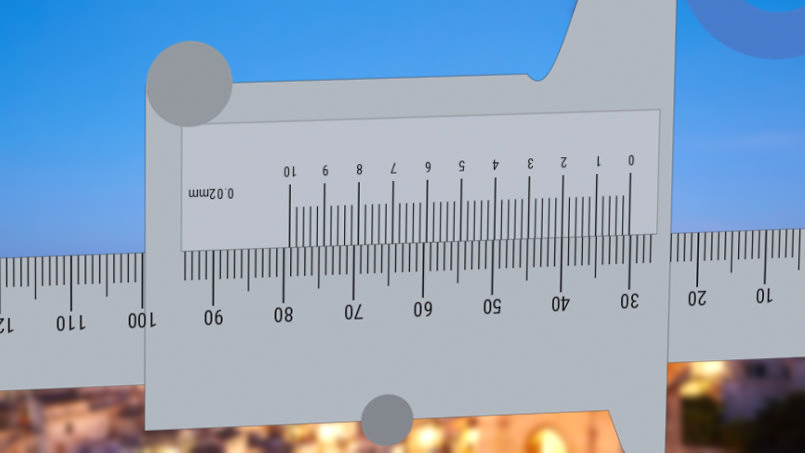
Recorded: **30.2** mm
